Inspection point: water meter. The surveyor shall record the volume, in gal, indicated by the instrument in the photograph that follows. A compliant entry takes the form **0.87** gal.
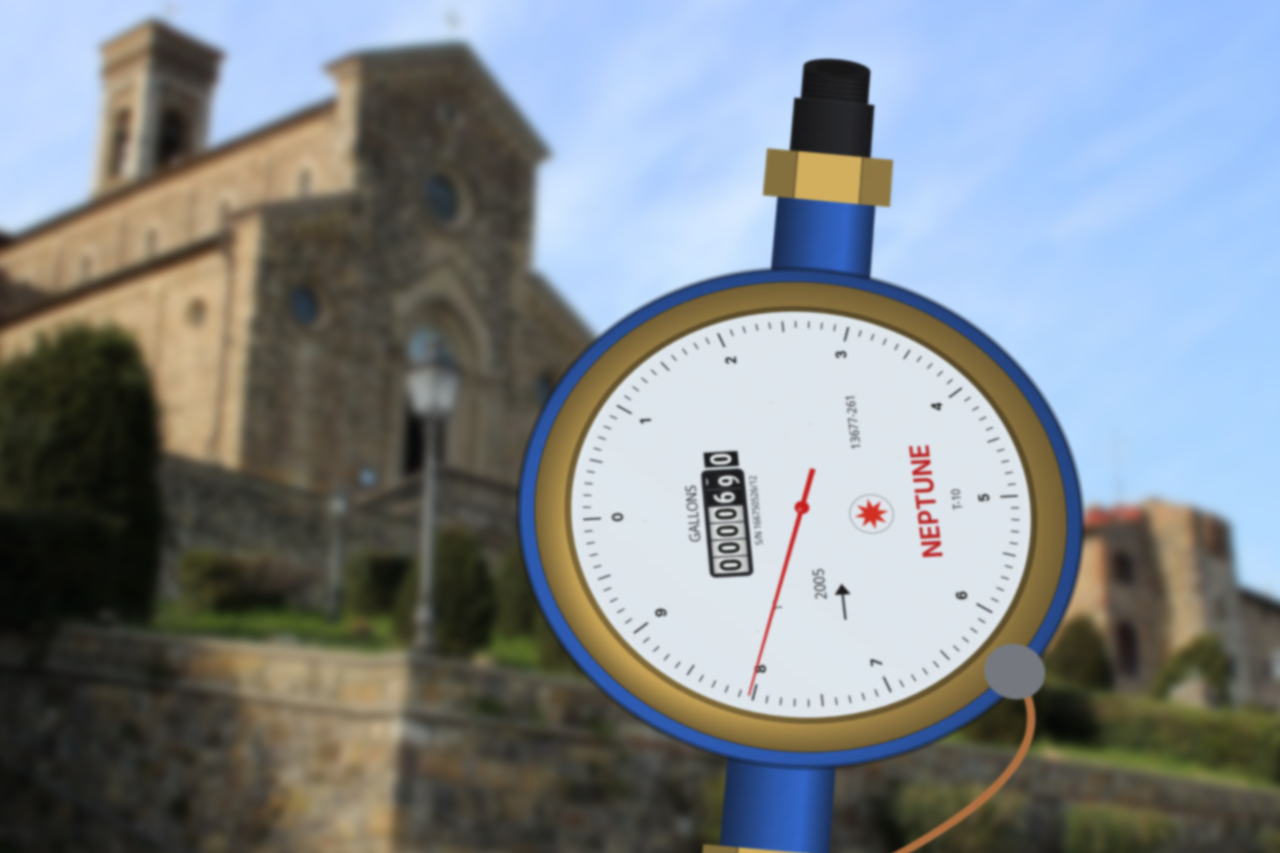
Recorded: **688.0** gal
